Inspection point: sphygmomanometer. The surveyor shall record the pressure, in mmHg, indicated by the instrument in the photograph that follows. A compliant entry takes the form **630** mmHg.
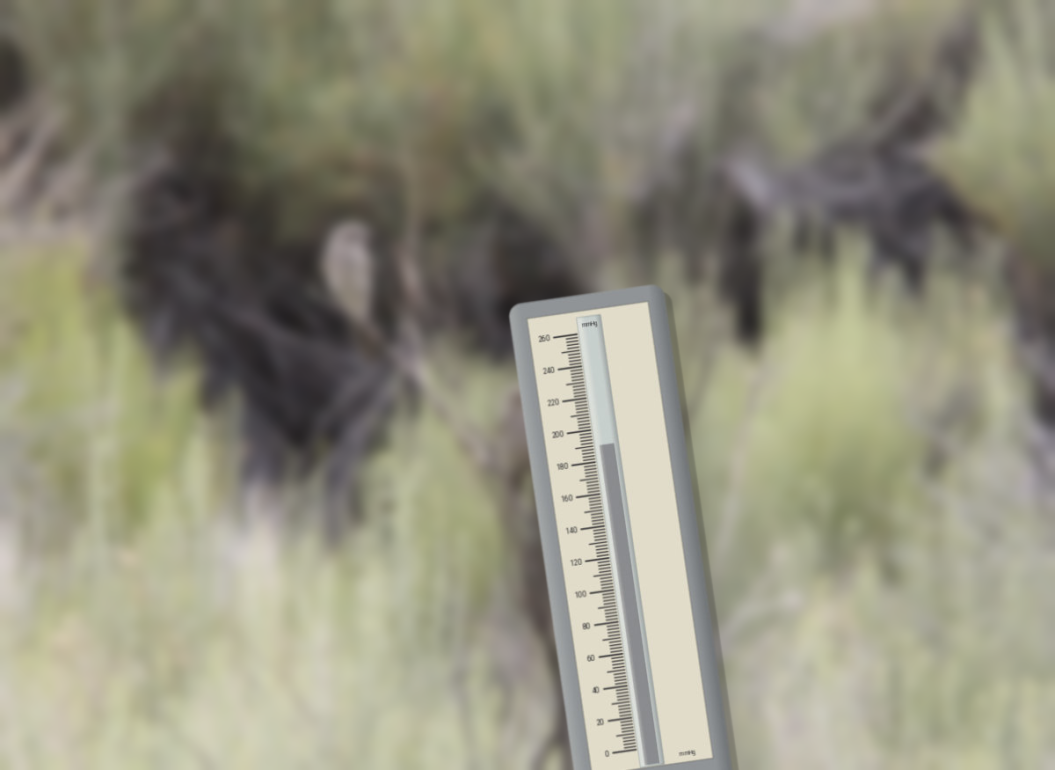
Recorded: **190** mmHg
